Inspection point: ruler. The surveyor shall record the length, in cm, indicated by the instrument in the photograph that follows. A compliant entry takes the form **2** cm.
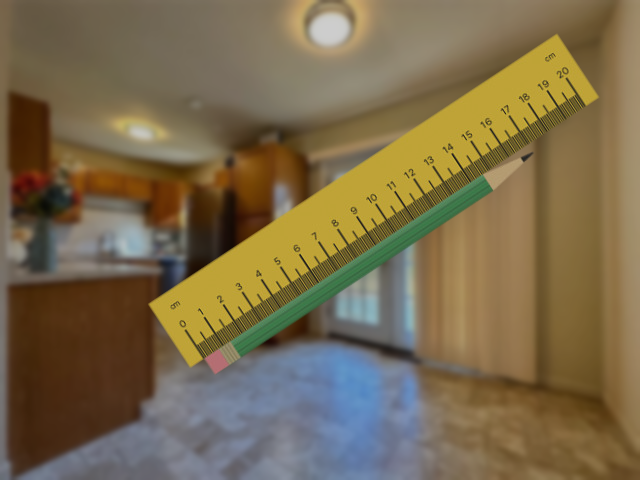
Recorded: **17** cm
